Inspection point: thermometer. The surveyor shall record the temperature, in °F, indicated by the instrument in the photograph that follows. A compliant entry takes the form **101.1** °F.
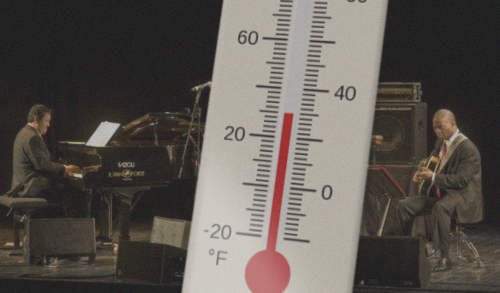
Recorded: **30** °F
